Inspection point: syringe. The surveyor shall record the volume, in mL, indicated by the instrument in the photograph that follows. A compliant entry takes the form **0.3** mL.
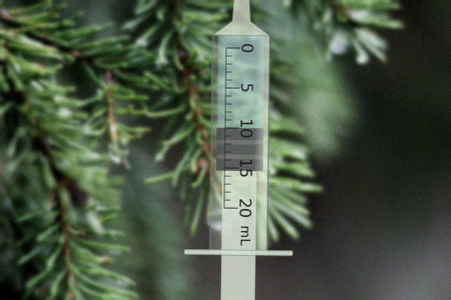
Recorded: **10** mL
